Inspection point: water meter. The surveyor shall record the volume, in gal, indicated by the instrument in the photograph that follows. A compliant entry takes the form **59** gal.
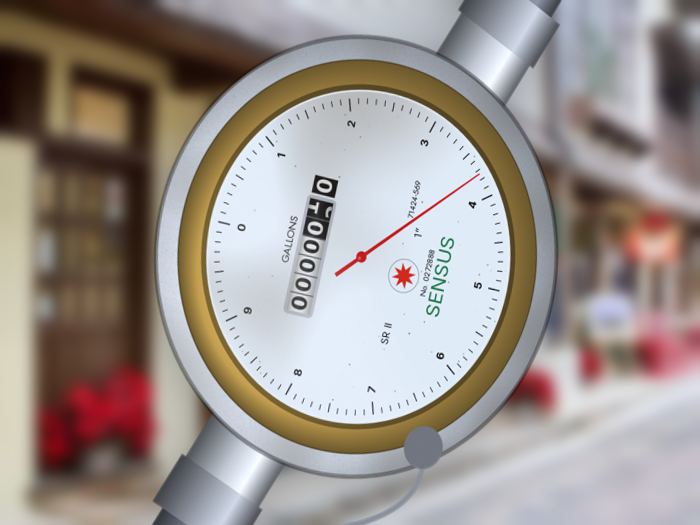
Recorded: **13.7** gal
